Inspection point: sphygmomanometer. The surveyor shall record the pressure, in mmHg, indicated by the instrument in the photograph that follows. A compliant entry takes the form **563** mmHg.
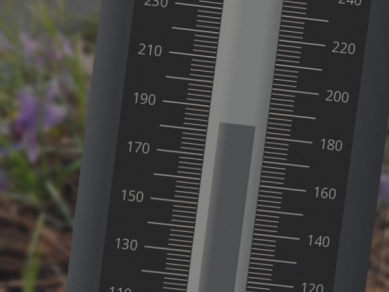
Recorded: **184** mmHg
